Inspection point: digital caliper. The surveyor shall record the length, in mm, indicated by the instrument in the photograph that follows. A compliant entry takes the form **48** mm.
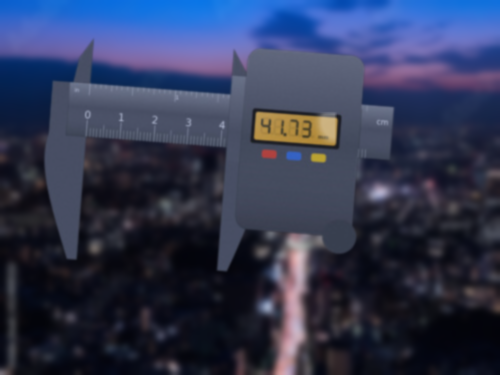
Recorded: **41.73** mm
